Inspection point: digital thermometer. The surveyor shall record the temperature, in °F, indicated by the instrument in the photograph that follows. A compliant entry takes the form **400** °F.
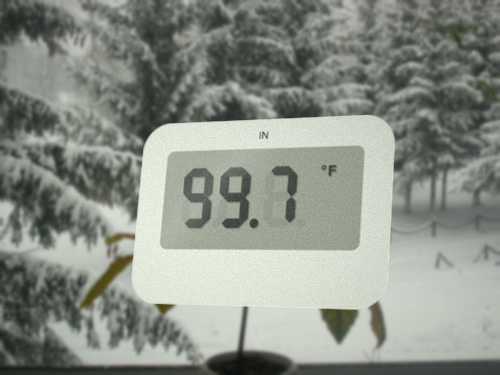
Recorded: **99.7** °F
